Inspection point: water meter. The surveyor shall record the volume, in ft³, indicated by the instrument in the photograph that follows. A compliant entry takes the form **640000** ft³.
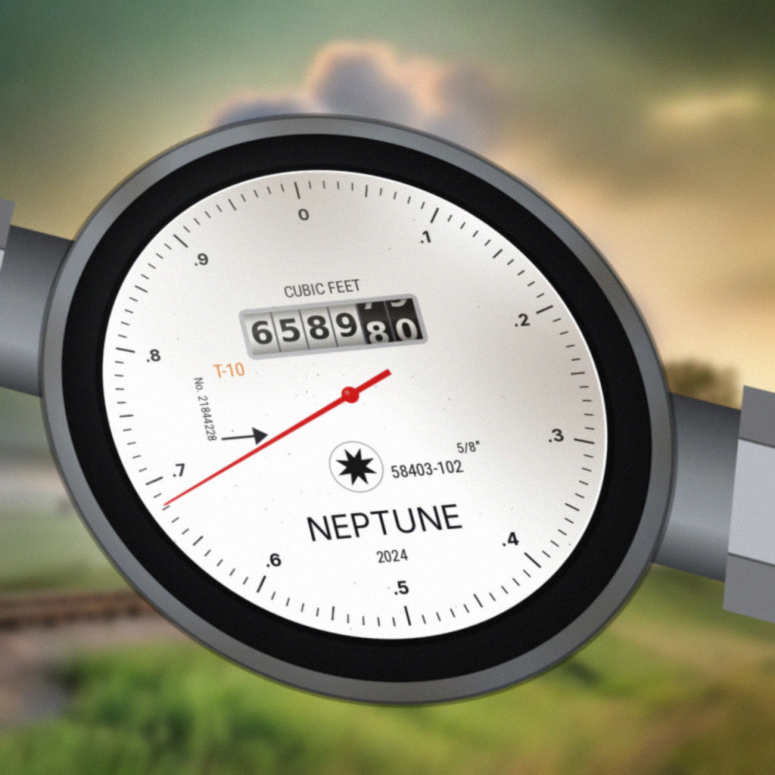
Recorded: **658979.68** ft³
